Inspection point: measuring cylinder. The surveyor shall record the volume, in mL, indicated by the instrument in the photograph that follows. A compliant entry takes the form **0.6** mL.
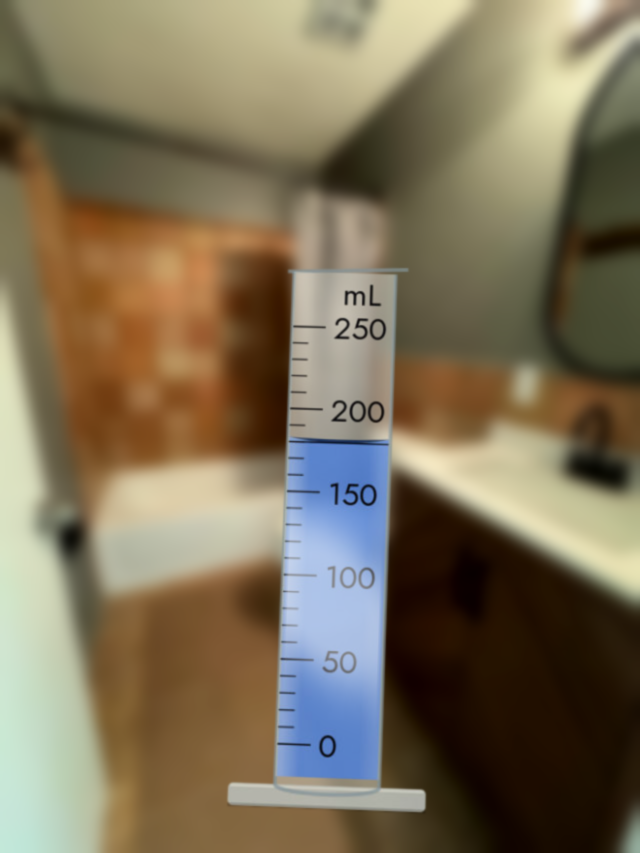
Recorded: **180** mL
